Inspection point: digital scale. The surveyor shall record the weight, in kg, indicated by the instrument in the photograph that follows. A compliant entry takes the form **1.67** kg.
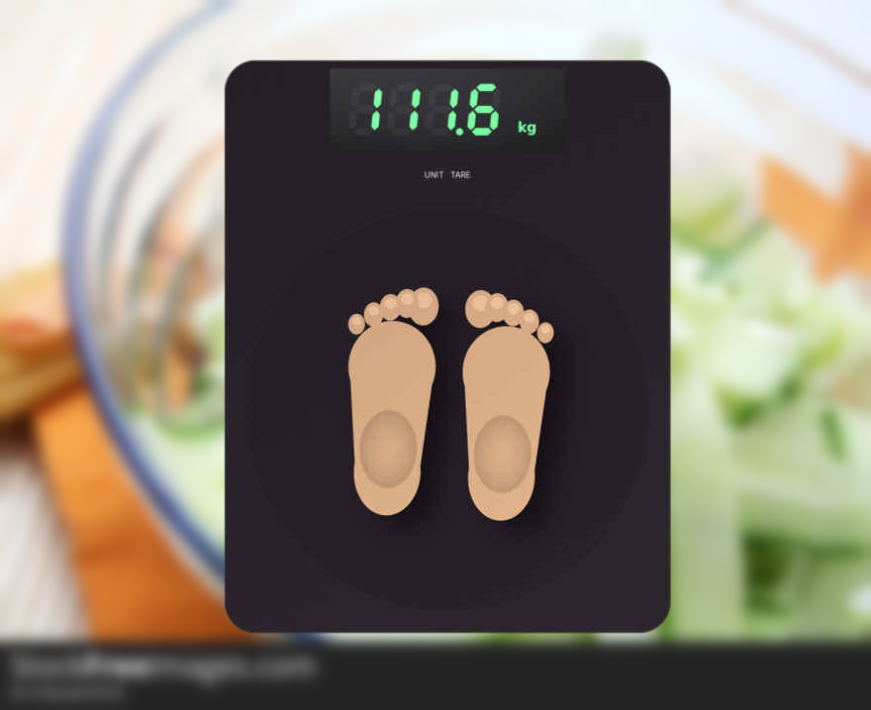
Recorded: **111.6** kg
